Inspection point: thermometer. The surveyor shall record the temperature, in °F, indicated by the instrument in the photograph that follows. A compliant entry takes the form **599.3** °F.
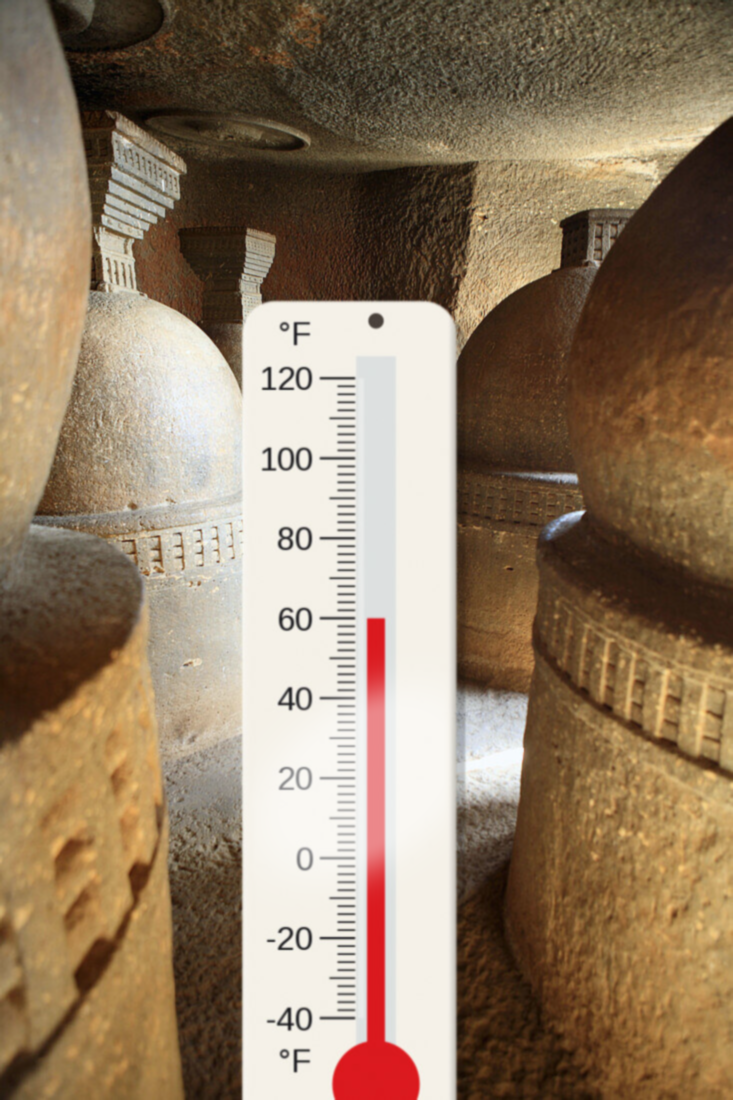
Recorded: **60** °F
